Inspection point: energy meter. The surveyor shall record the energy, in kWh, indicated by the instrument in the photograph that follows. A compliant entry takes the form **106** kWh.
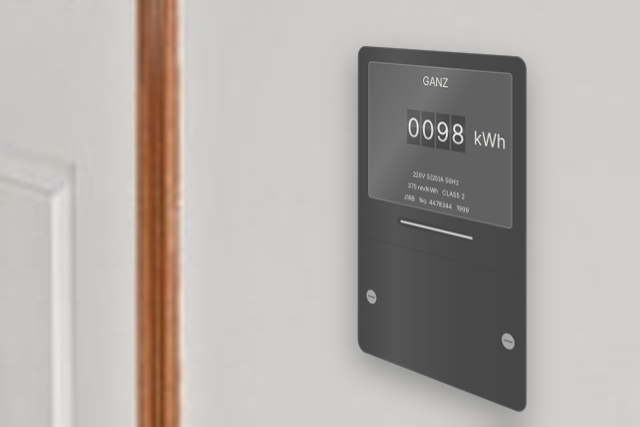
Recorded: **98** kWh
